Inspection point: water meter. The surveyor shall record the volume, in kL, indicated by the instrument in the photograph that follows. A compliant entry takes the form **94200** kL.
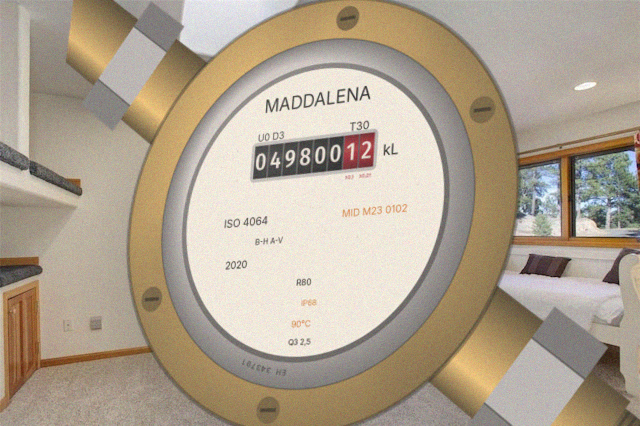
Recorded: **49800.12** kL
